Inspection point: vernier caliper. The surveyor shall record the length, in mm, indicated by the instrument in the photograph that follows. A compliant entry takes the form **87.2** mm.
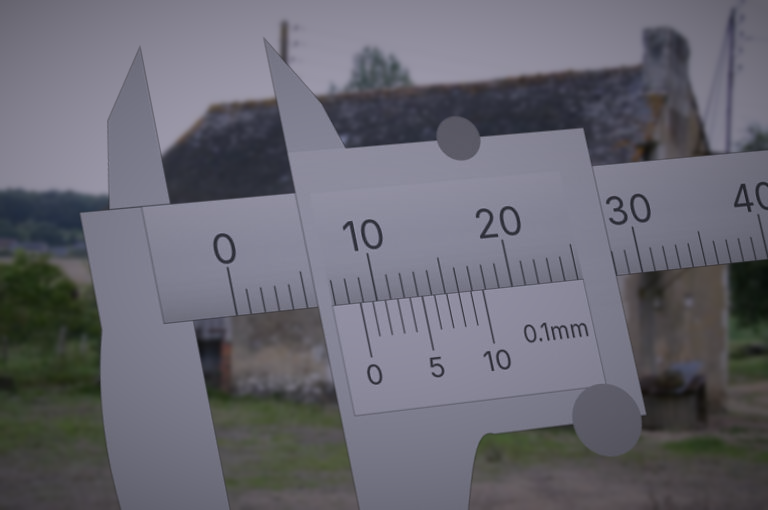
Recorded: **8.8** mm
